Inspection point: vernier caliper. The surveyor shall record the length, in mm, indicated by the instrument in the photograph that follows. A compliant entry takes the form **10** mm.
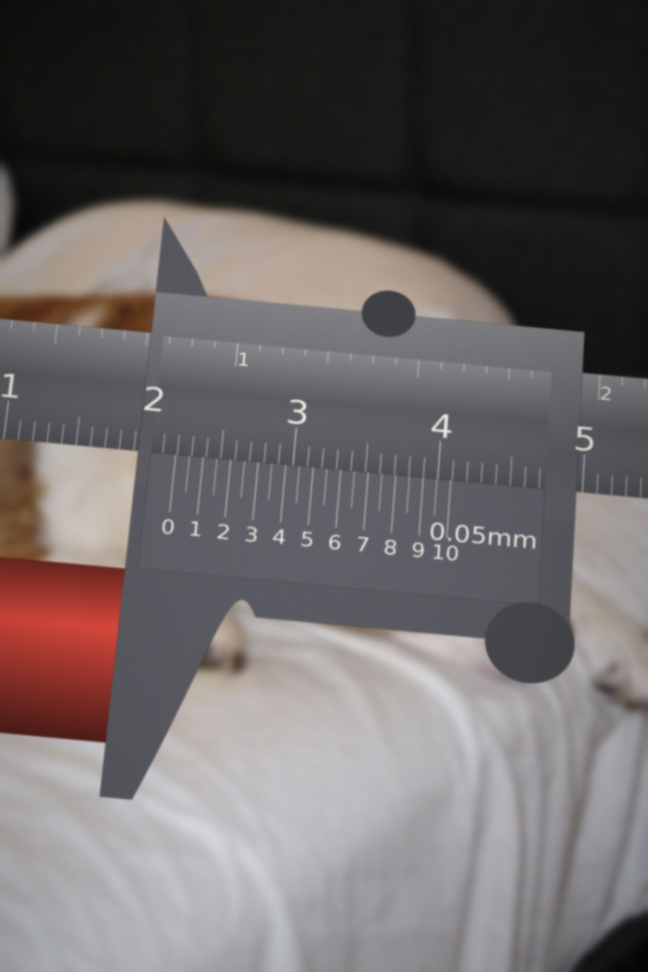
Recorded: **21.9** mm
